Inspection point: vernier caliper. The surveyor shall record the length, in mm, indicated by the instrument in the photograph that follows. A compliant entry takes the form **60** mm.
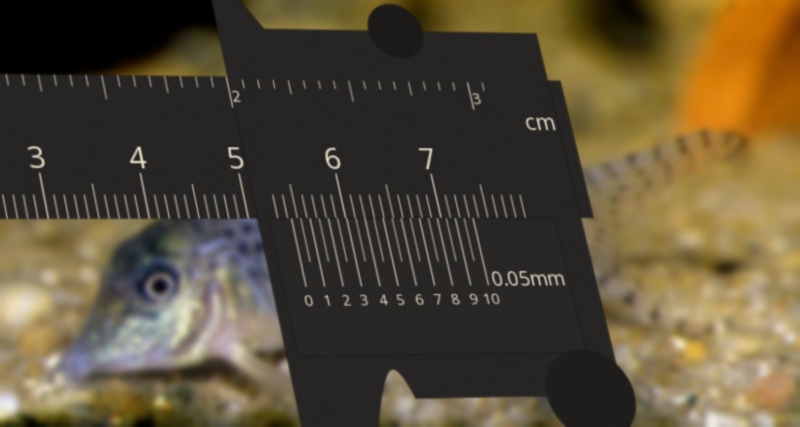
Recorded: **54.4** mm
